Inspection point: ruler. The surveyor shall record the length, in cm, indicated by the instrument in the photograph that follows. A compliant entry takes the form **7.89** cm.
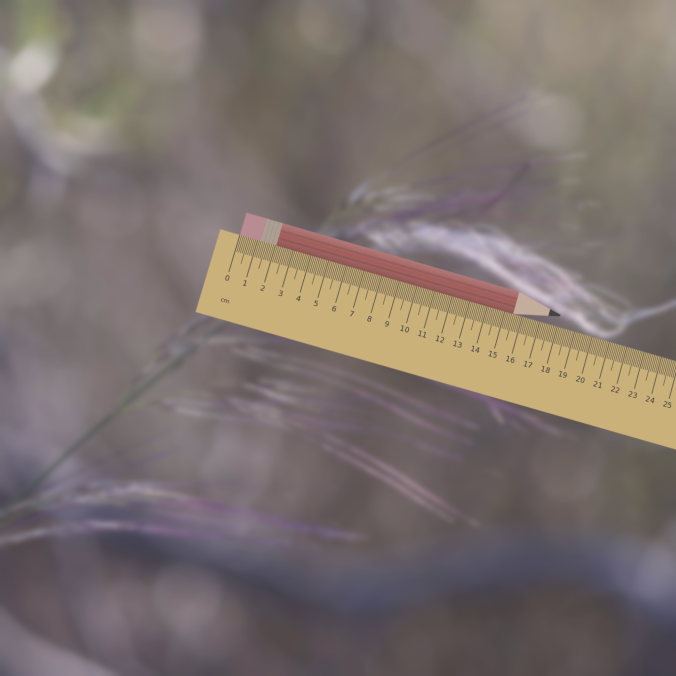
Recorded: **18** cm
